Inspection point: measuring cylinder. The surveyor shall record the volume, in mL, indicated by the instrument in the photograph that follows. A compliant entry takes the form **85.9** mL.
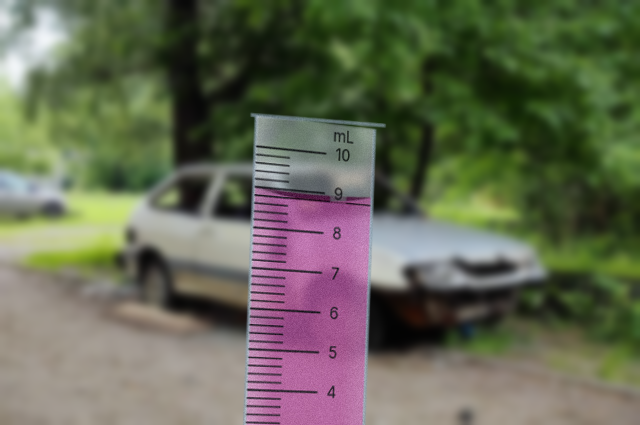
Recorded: **8.8** mL
